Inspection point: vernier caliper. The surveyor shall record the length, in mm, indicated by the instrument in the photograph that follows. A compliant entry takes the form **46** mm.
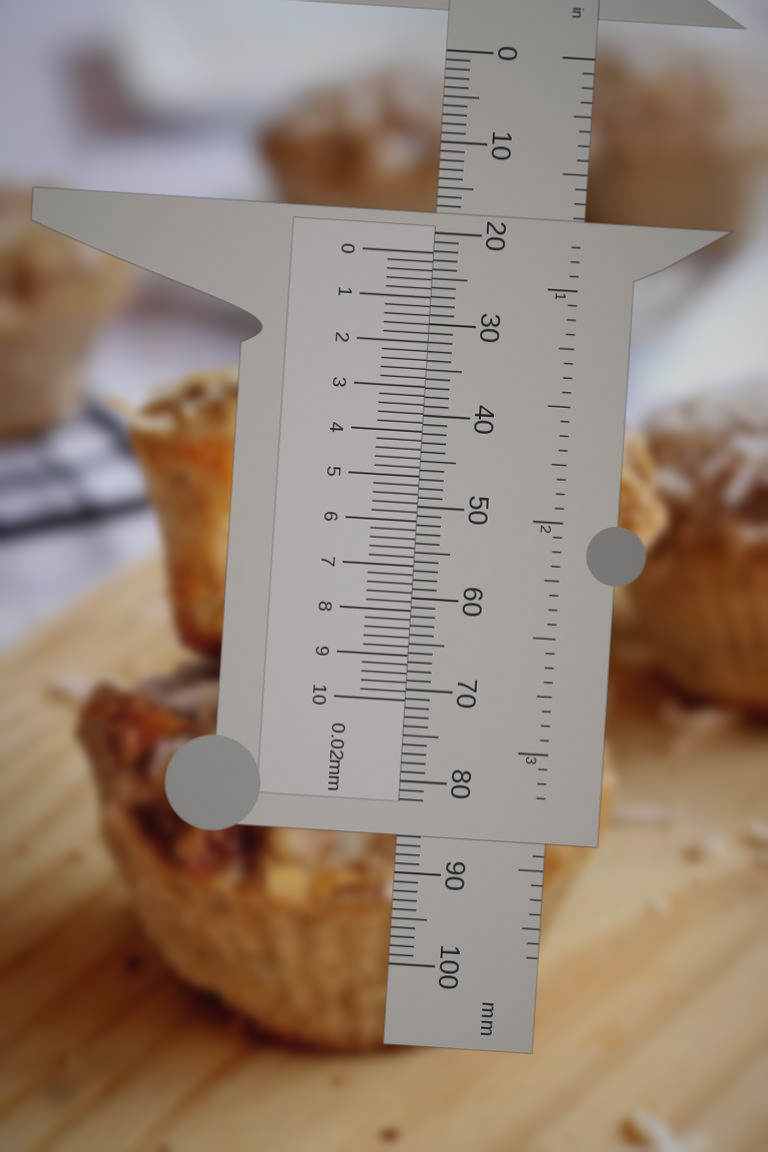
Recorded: **22.2** mm
